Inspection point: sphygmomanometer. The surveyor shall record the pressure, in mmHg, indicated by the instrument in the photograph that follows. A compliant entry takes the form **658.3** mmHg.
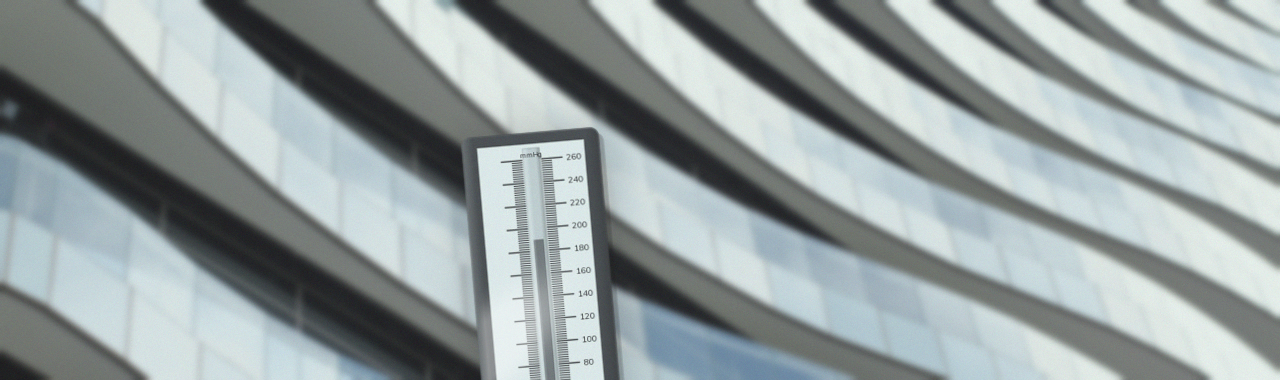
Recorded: **190** mmHg
